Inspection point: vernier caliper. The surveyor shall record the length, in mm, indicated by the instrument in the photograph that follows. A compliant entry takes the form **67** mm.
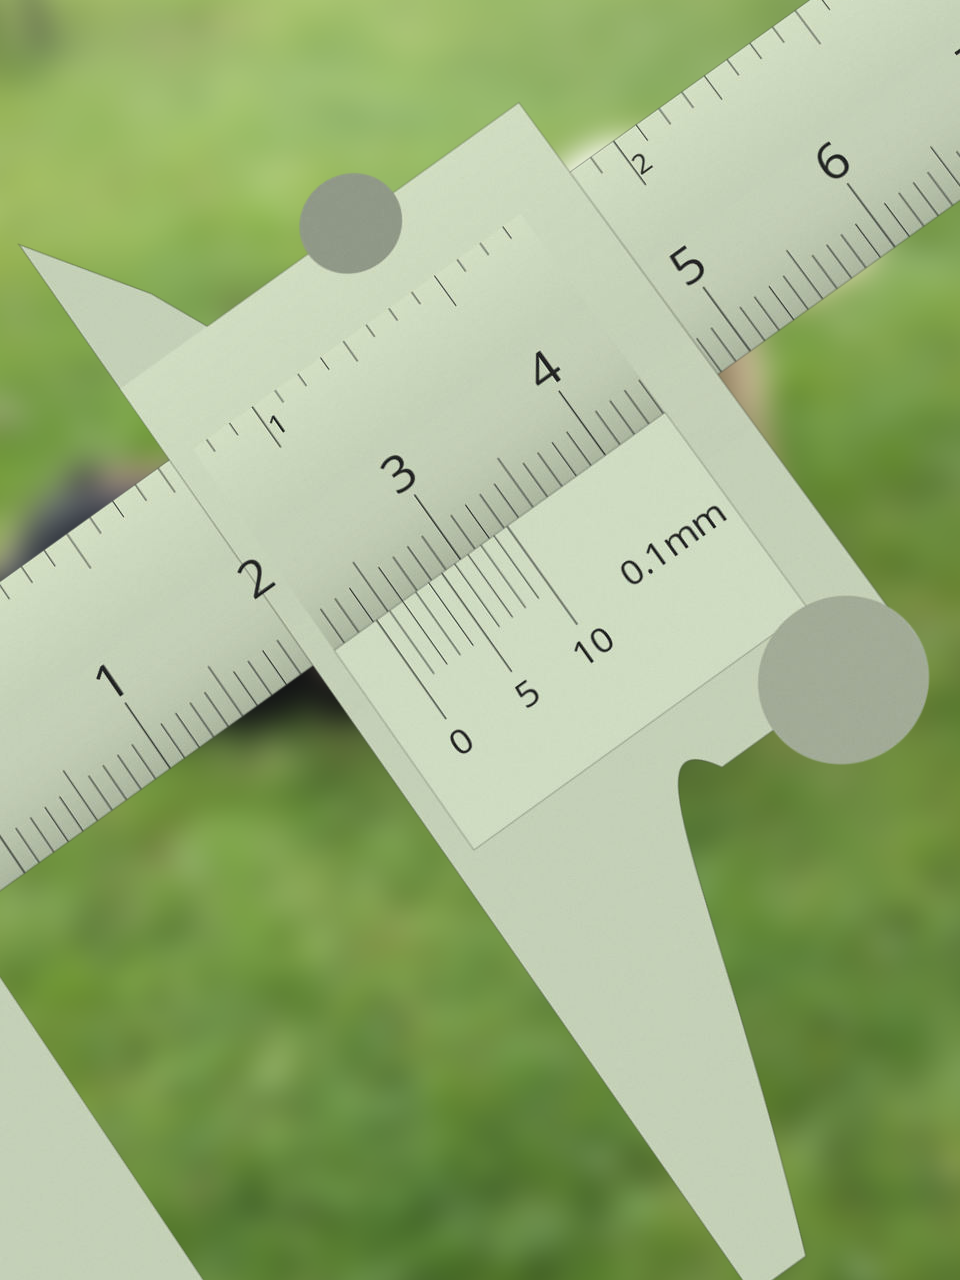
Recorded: **24.2** mm
